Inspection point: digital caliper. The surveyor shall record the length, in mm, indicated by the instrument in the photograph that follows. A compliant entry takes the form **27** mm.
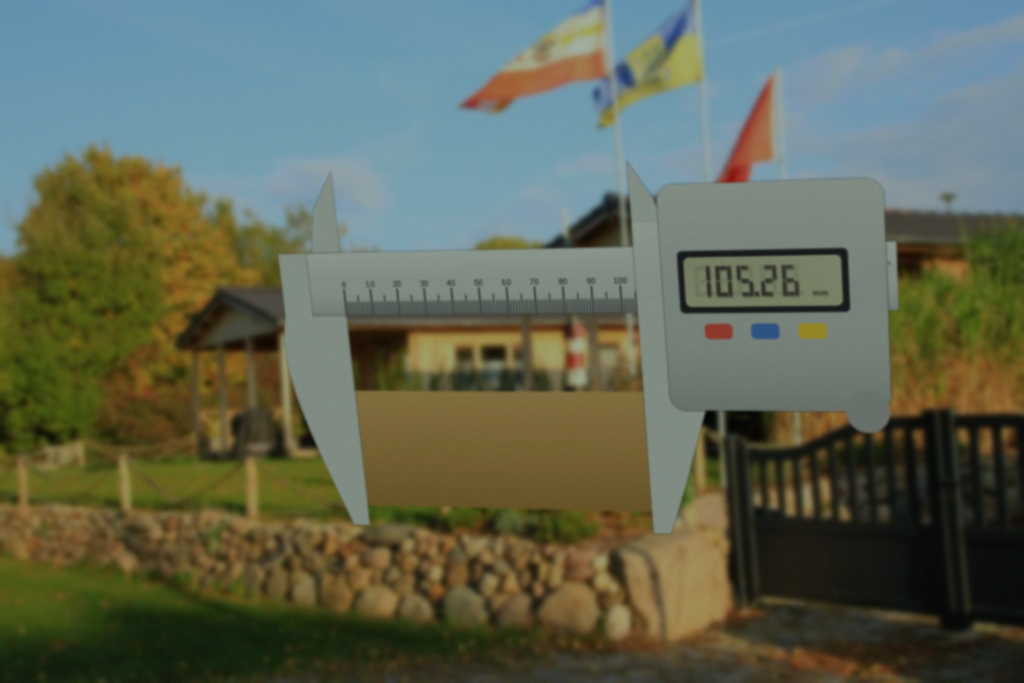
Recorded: **105.26** mm
